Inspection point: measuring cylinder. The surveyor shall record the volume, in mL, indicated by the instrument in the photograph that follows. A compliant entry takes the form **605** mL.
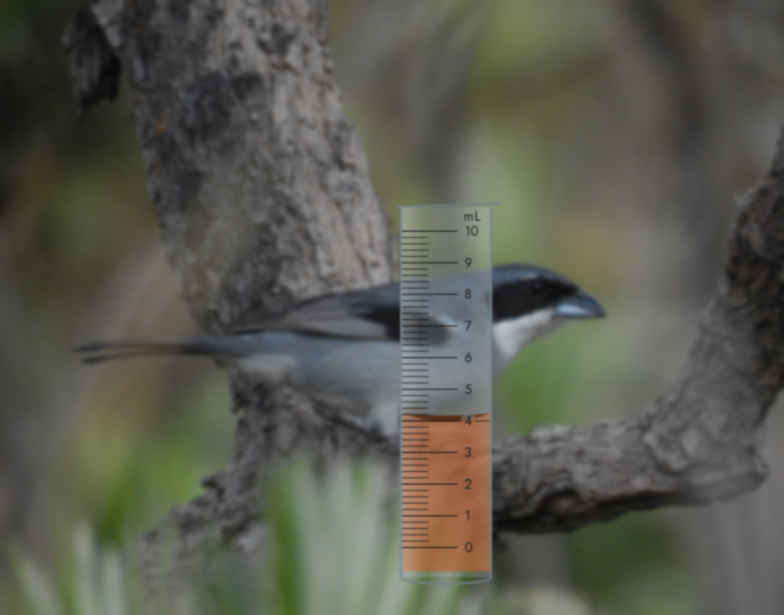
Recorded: **4** mL
